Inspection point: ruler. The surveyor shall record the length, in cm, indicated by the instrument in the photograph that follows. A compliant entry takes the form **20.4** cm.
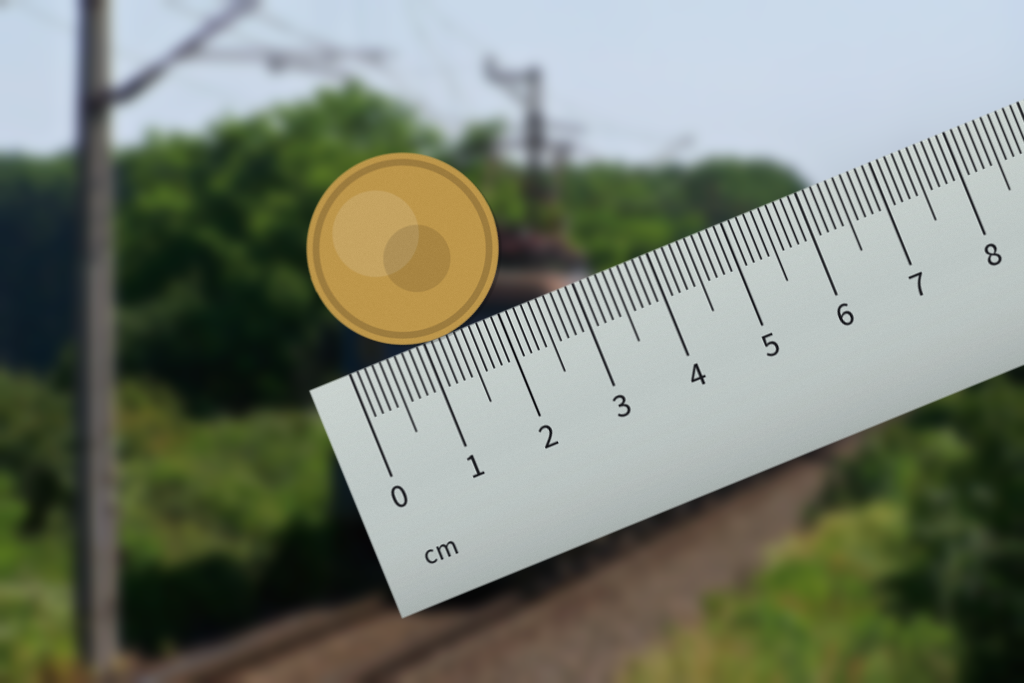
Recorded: **2.4** cm
